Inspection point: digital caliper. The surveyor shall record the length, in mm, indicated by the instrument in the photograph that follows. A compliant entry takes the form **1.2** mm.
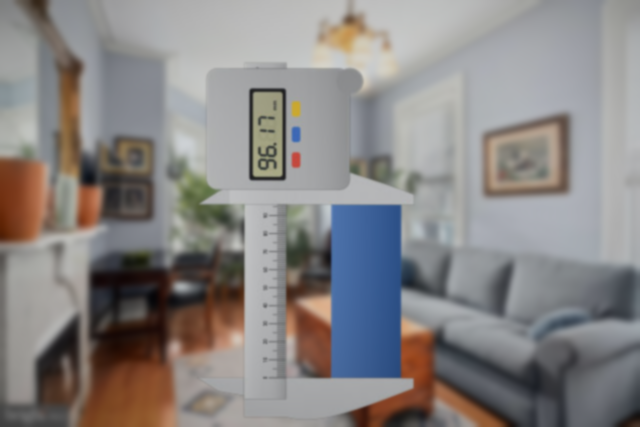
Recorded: **96.17** mm
